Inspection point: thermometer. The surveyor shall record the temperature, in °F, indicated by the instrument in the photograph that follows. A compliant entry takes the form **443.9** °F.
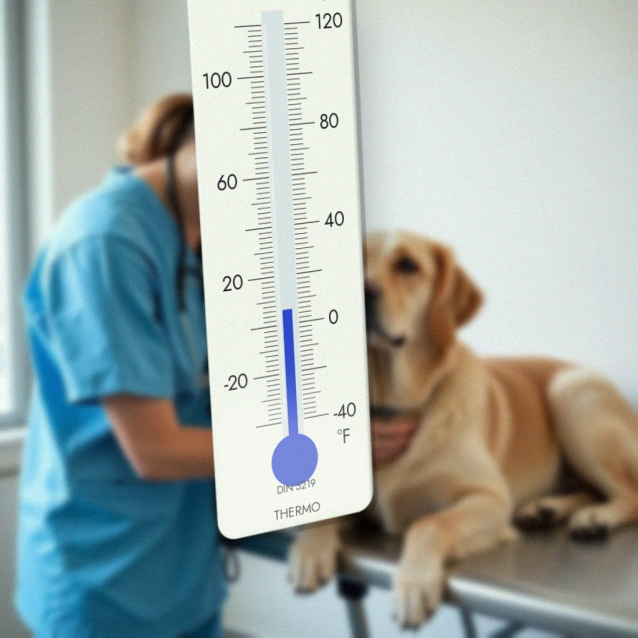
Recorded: **6** °F
